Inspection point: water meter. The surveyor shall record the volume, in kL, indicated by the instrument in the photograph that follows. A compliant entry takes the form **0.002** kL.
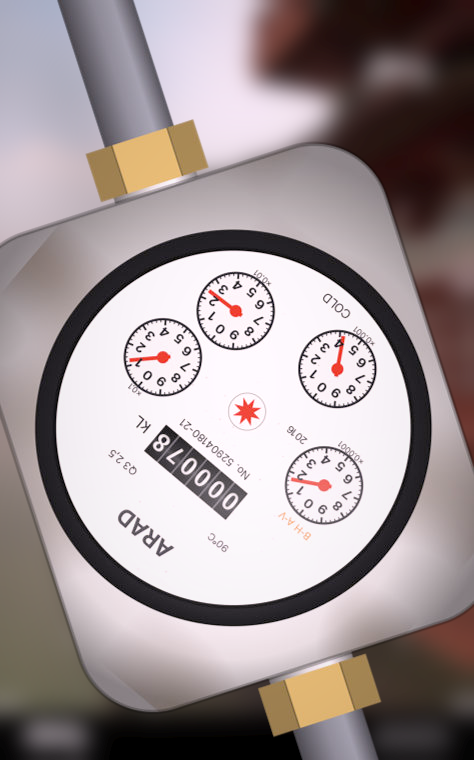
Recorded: **78.1241** kL
